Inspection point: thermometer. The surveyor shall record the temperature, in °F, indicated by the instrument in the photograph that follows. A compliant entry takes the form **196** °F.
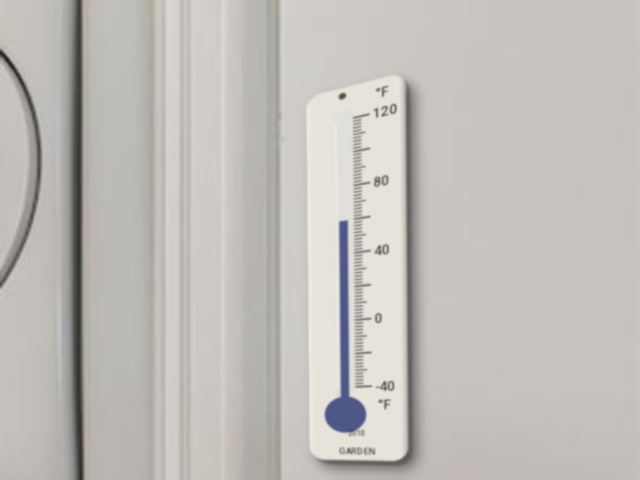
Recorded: **60** °F
